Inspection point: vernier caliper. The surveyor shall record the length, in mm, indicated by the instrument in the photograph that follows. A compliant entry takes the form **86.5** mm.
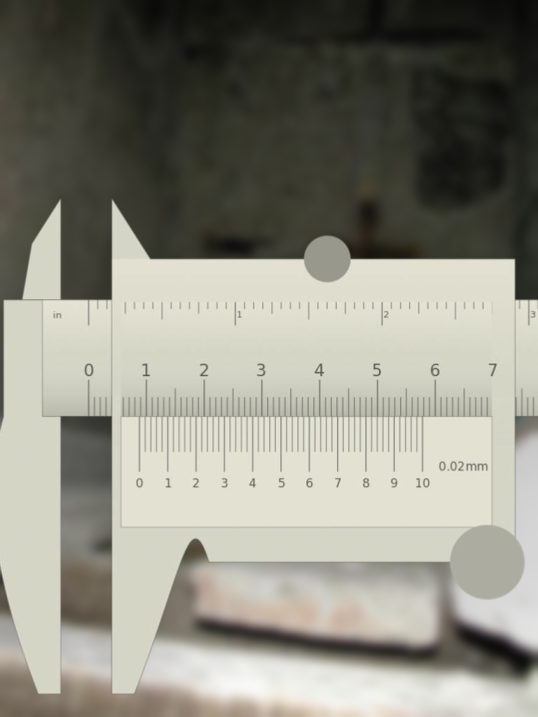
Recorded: **8.8** mm
